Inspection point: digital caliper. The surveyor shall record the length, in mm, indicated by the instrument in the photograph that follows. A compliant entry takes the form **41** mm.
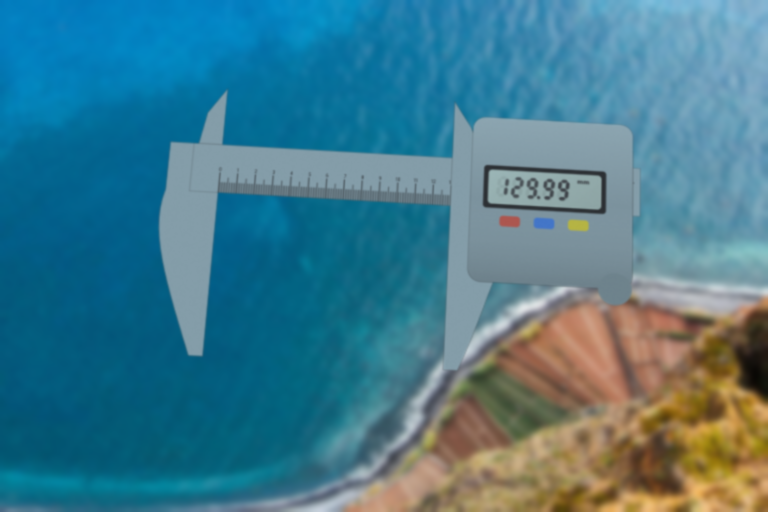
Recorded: **129.99** mm
